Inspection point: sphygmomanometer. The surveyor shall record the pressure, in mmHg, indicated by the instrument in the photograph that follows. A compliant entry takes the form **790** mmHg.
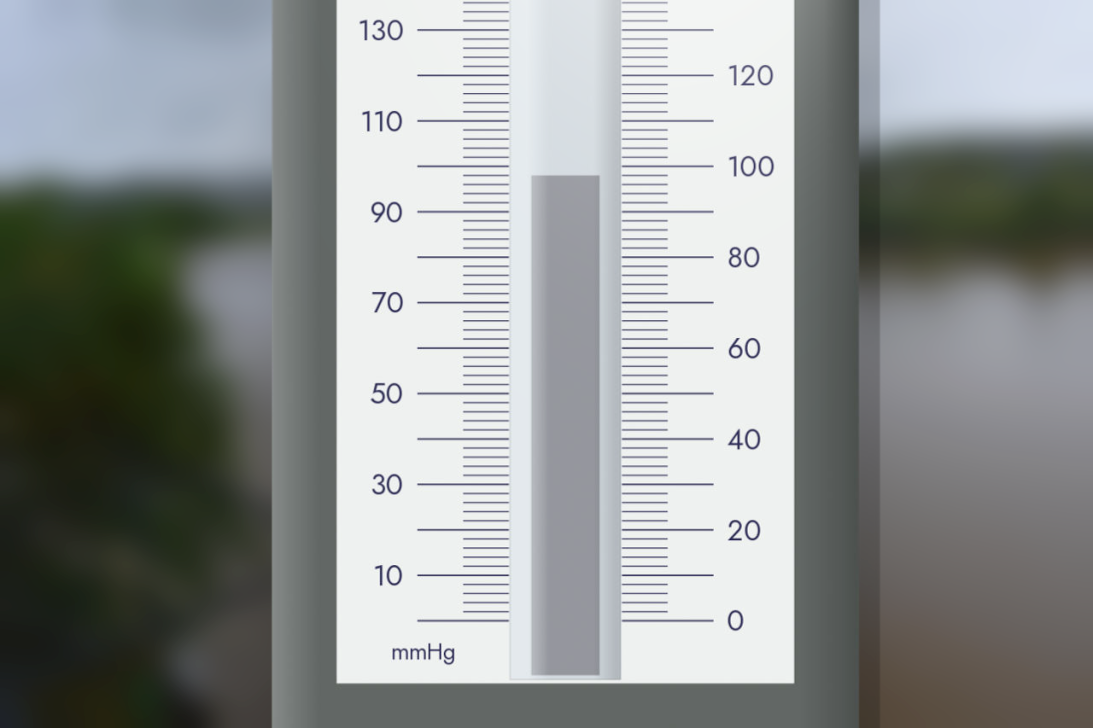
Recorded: **98** mmHg
